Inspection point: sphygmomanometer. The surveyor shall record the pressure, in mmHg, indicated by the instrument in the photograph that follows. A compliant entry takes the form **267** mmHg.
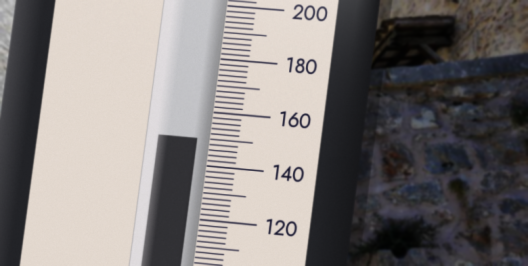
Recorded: **150** mmHg
